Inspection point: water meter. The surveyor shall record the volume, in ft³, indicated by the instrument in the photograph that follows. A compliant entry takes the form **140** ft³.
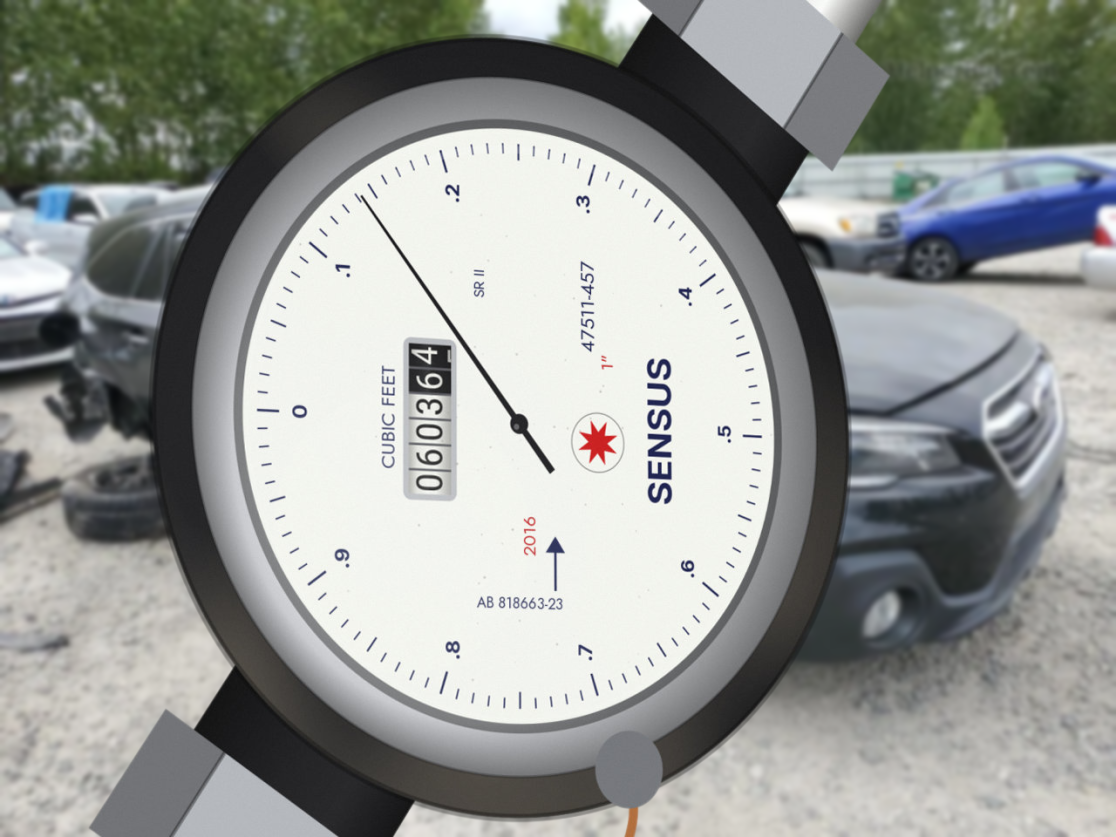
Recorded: **60364.14** ft³
